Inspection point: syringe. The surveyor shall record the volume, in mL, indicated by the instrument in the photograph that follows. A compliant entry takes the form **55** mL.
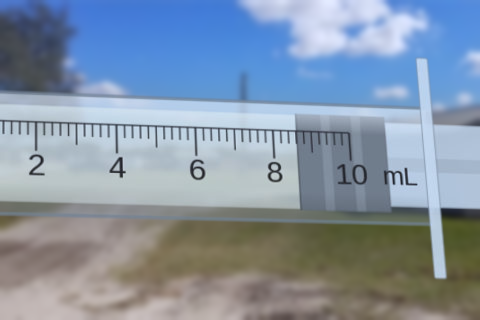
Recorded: **8.6** mL
